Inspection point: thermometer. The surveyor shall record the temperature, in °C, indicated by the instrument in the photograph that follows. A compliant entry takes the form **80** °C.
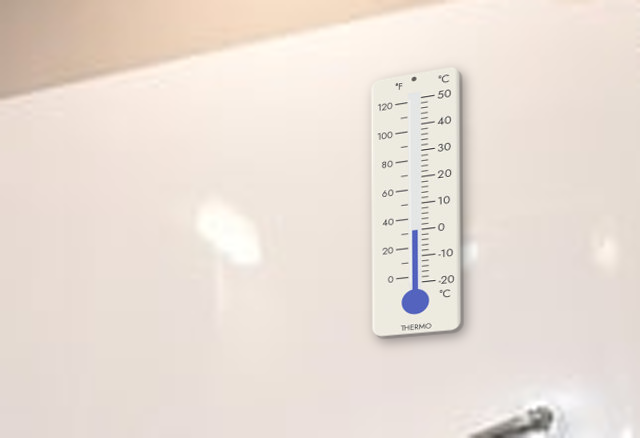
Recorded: **0** °C
